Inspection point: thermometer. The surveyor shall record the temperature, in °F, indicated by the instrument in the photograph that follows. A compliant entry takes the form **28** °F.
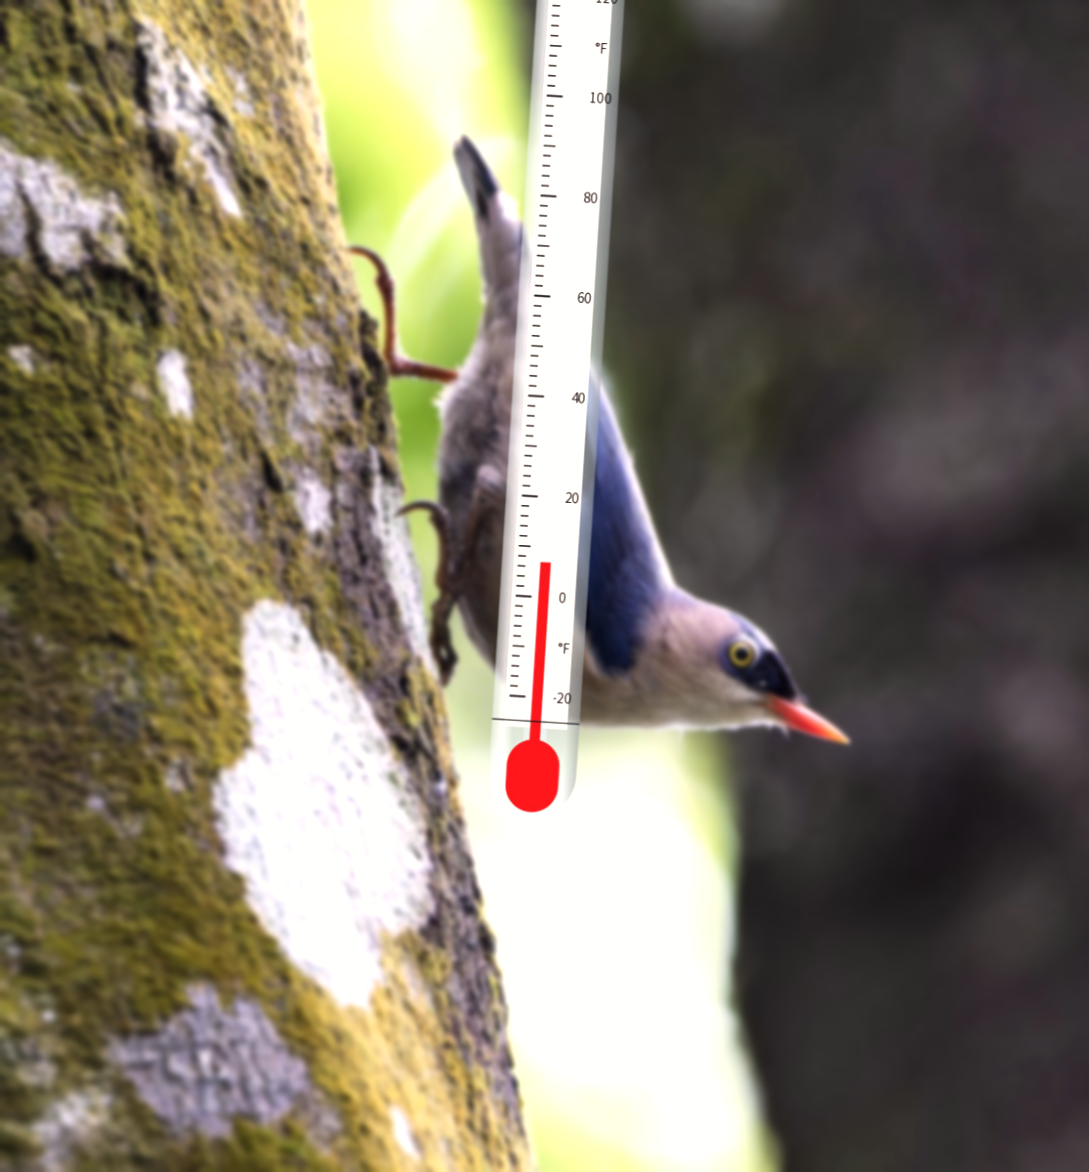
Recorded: **7** °F
